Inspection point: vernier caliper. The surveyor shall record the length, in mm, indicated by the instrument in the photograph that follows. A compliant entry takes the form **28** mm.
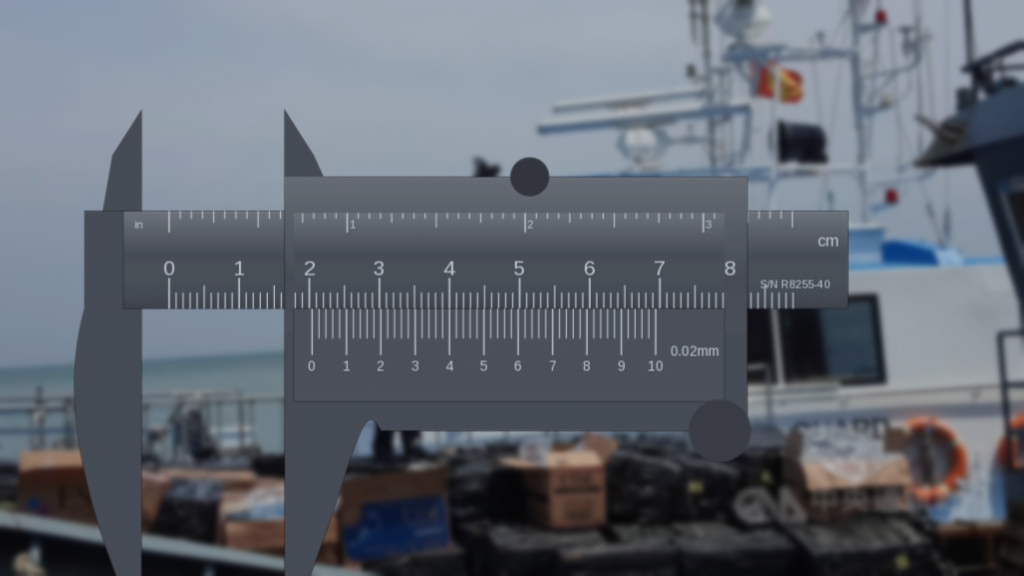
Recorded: **20.4** mm
